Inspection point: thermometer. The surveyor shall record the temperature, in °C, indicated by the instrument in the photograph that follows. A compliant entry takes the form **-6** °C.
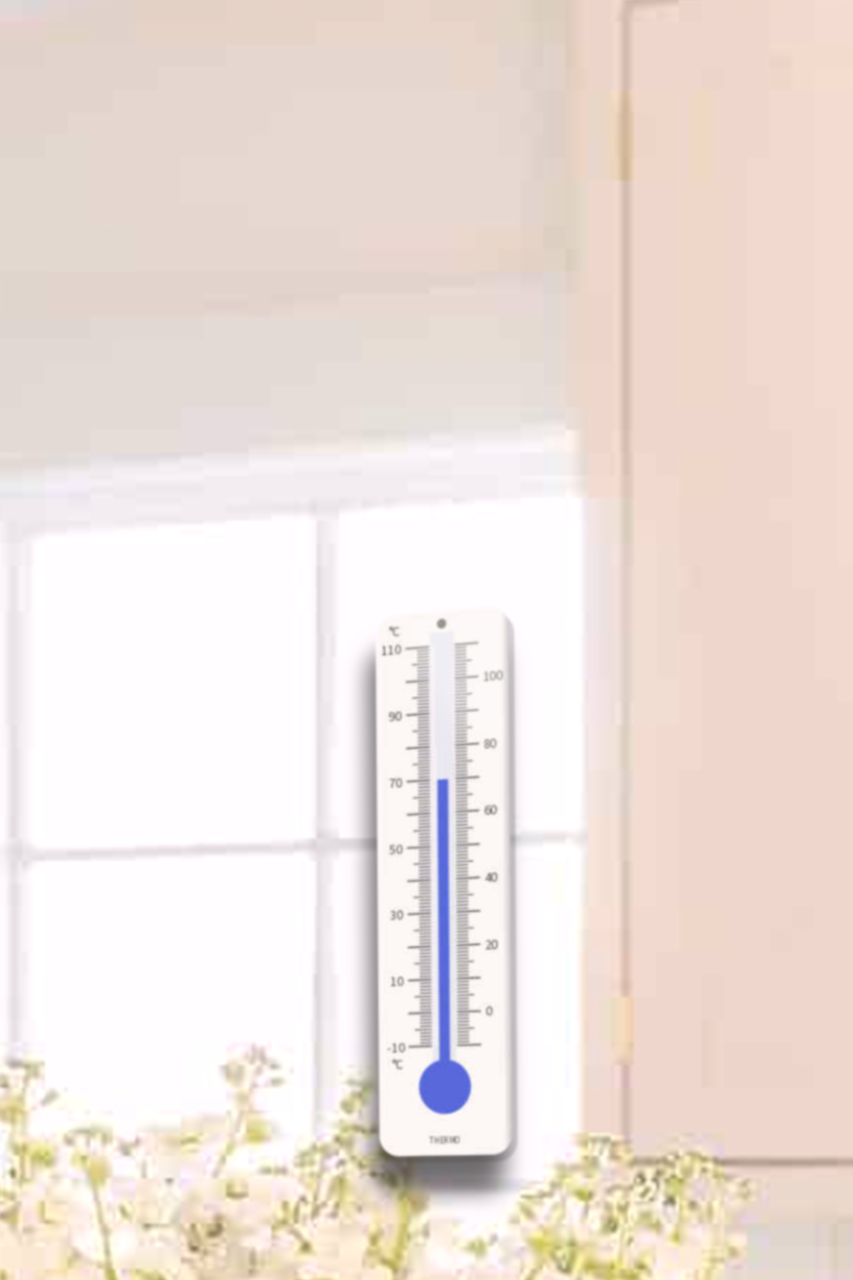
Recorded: **70** °C
